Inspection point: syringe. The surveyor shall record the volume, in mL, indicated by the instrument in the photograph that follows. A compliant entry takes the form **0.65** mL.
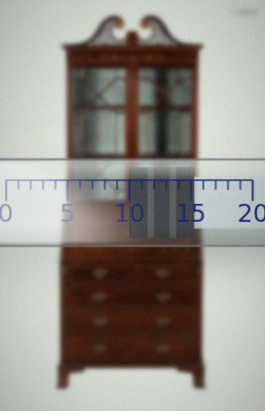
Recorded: **10** mL
